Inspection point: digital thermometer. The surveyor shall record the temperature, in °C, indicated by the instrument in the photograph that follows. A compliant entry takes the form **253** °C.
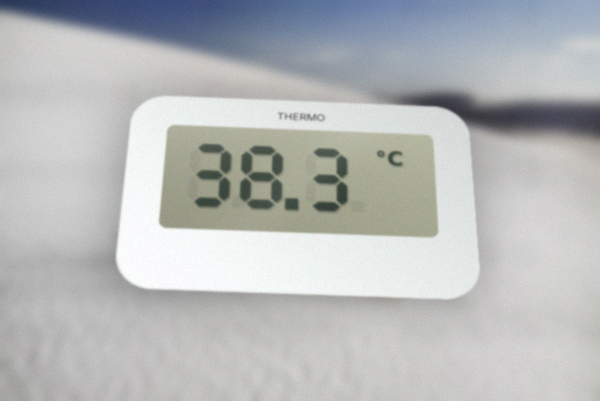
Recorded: **38.3** °C
